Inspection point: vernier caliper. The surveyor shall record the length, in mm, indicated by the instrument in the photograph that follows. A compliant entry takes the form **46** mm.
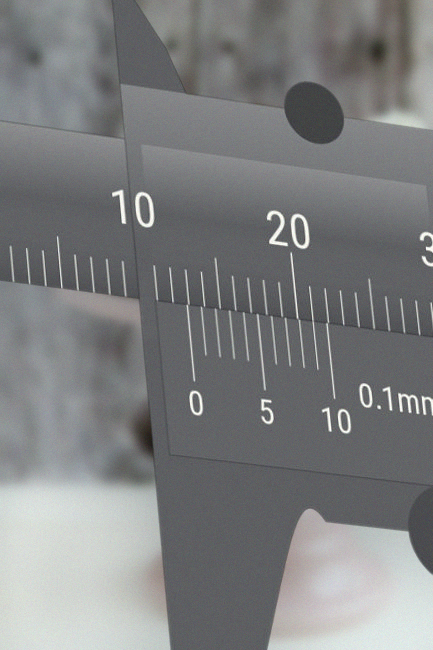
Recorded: **12.9** mm
